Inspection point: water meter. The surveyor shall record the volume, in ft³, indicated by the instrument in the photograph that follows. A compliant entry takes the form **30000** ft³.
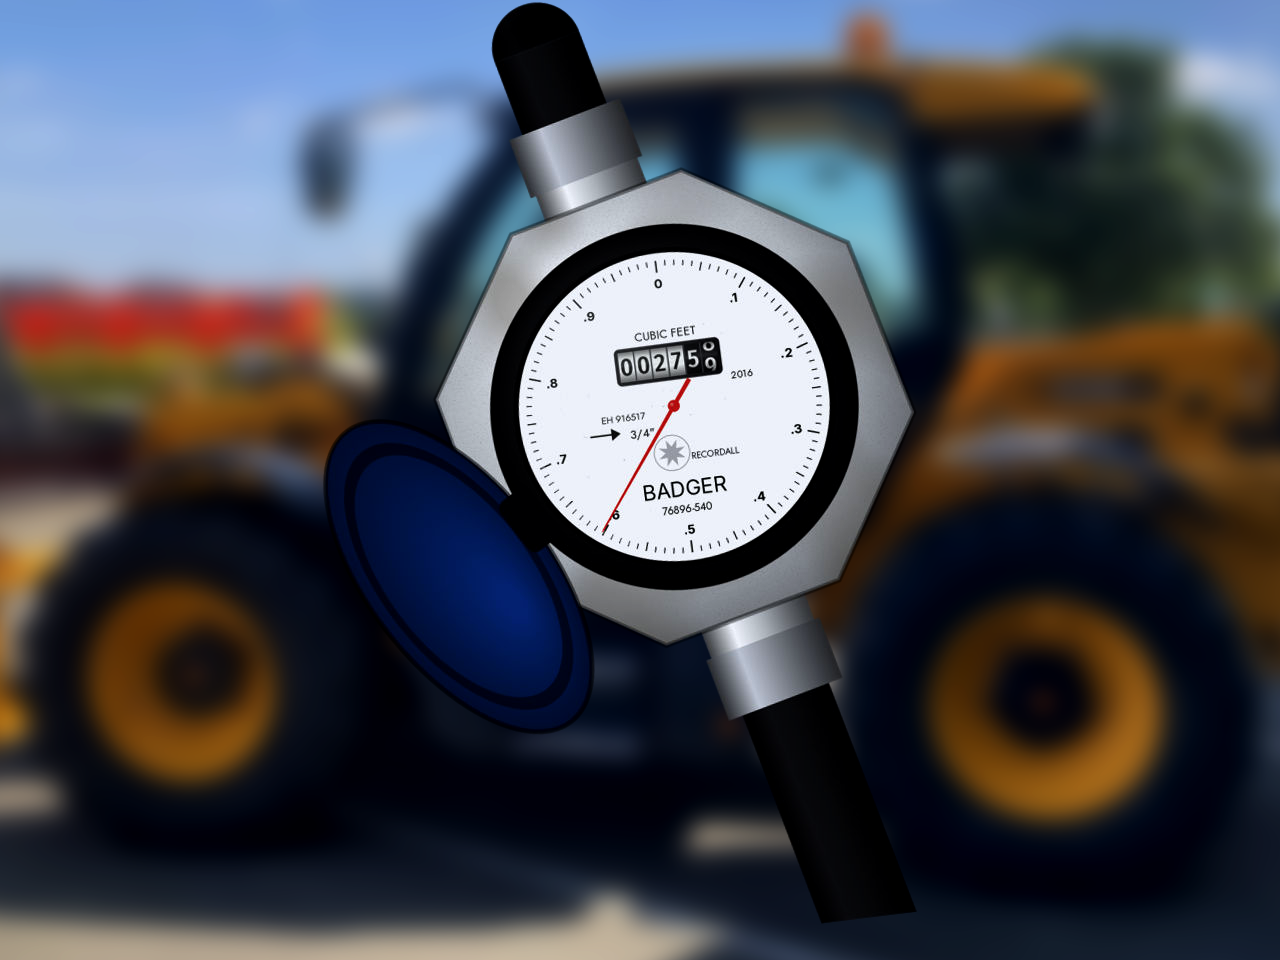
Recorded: **2758.60** ft³
